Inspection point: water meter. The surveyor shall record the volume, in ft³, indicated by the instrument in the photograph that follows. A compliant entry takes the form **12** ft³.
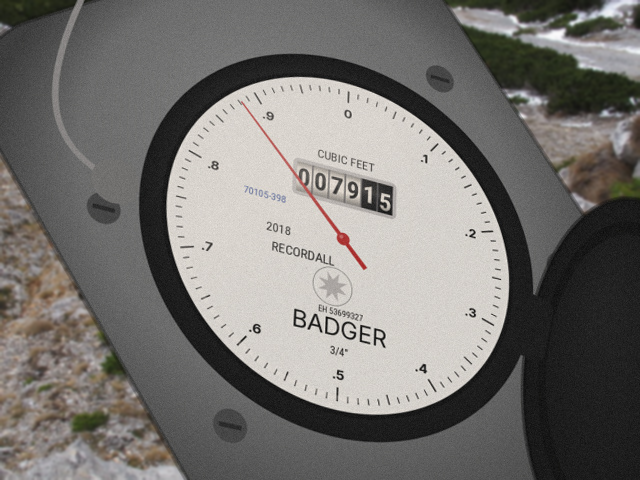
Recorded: **7914.88** ft³
